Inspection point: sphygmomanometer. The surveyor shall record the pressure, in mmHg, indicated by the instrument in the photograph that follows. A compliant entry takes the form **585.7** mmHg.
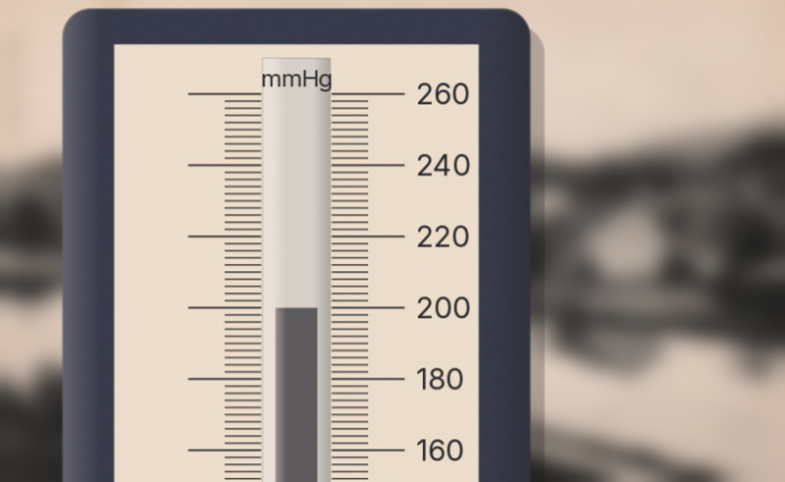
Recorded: **200** mmHg
